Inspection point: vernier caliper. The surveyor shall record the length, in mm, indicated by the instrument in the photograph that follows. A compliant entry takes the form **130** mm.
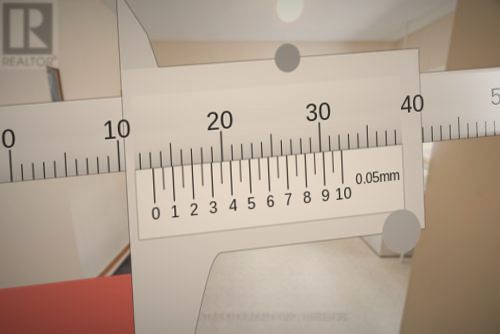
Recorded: **13.2** mm
